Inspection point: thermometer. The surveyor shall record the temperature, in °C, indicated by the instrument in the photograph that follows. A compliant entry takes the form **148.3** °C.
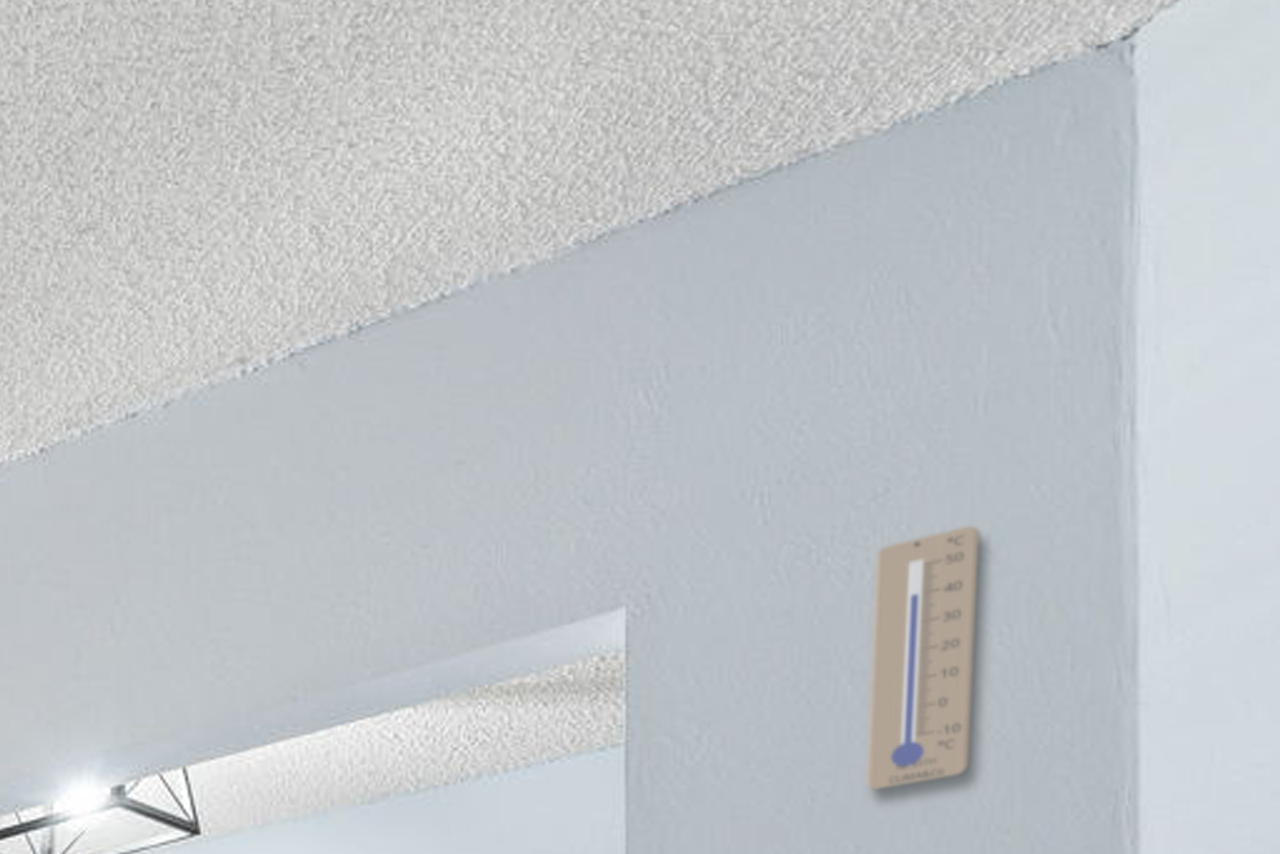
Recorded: **40** °C
